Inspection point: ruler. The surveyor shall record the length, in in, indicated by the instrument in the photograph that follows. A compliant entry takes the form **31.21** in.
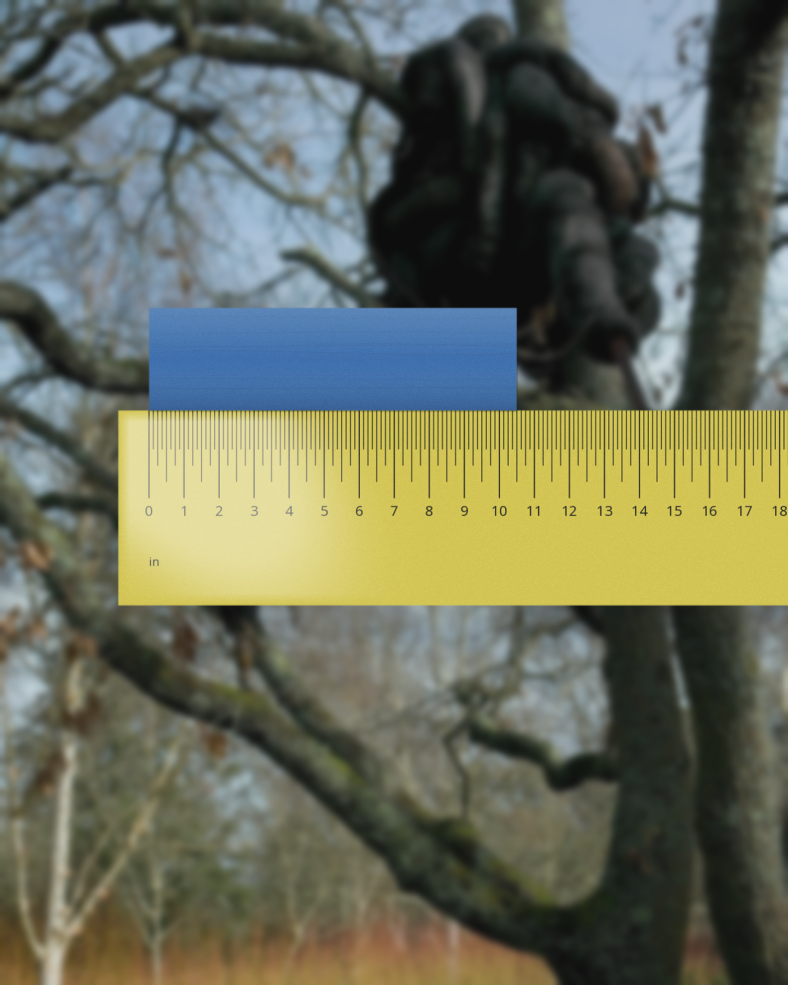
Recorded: **10.5** in
